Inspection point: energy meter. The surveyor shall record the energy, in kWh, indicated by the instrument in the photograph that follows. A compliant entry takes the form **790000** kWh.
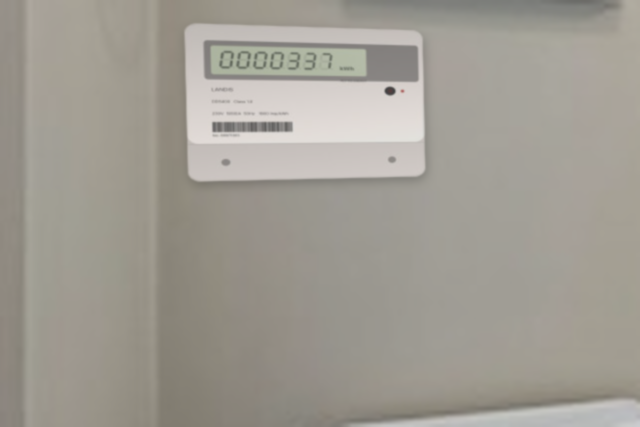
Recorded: **337** kWh
